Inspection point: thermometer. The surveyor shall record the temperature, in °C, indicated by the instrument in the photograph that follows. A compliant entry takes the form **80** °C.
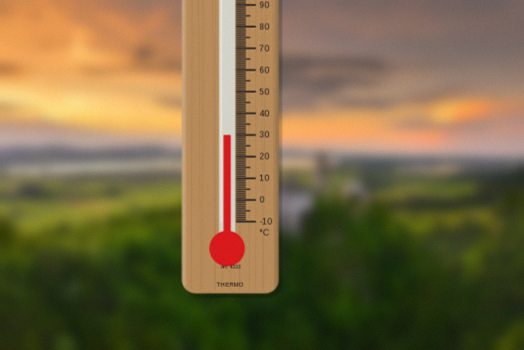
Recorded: **30** °C
